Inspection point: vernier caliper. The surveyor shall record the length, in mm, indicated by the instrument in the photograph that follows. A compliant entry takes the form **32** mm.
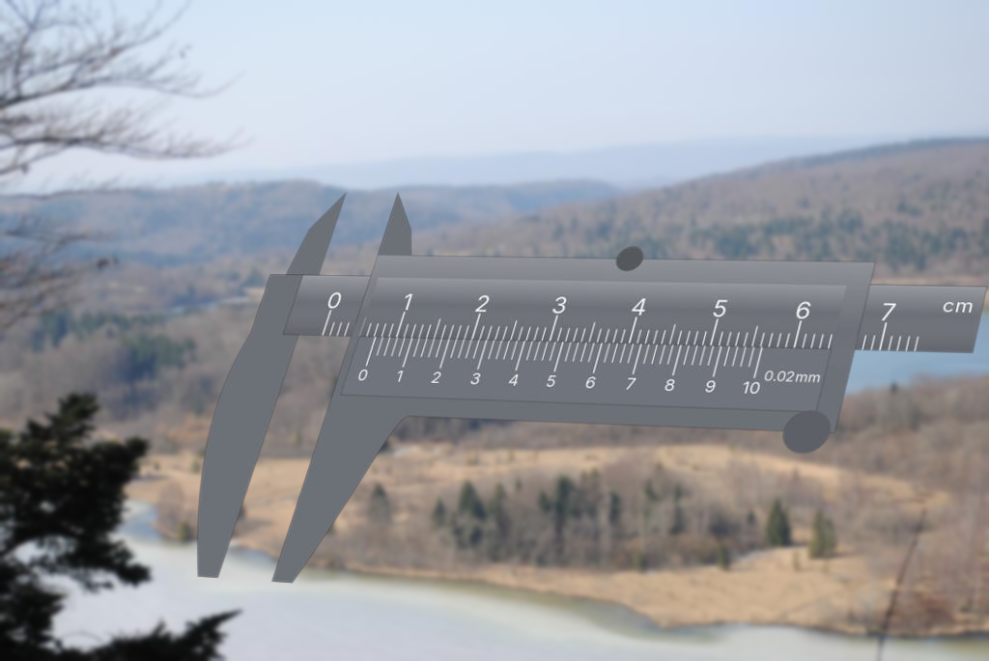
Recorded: **7.2** mm
